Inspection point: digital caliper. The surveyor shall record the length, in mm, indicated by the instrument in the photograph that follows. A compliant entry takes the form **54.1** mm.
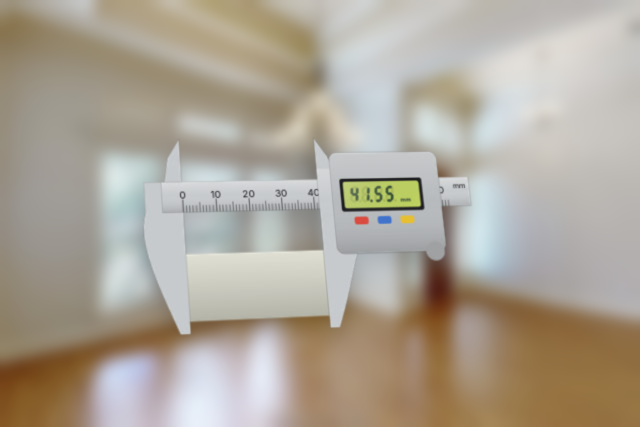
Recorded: **41.55** mm
